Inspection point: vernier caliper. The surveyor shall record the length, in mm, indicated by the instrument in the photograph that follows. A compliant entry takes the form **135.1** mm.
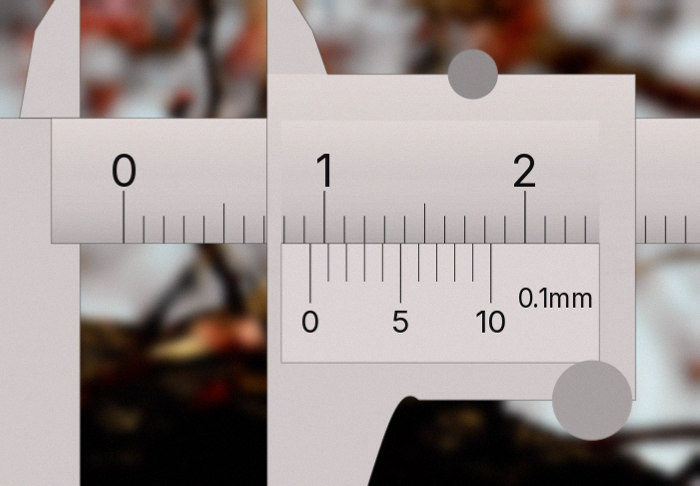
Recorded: **9.3** mm
